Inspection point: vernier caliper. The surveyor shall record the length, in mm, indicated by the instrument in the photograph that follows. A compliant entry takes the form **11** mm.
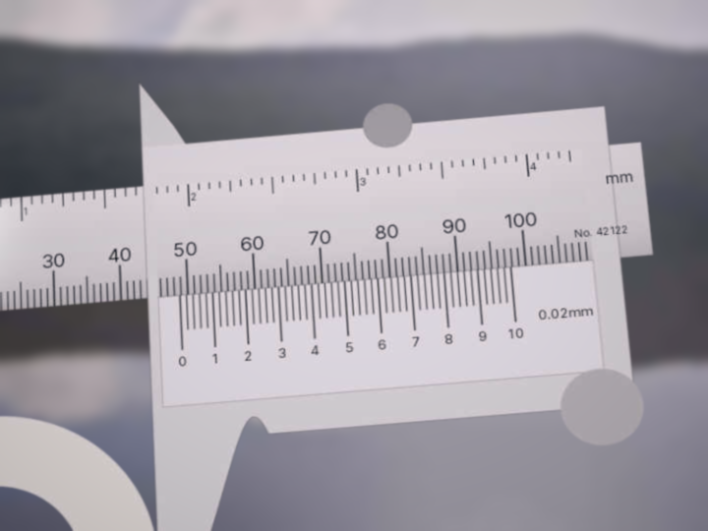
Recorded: **48.8** mm
